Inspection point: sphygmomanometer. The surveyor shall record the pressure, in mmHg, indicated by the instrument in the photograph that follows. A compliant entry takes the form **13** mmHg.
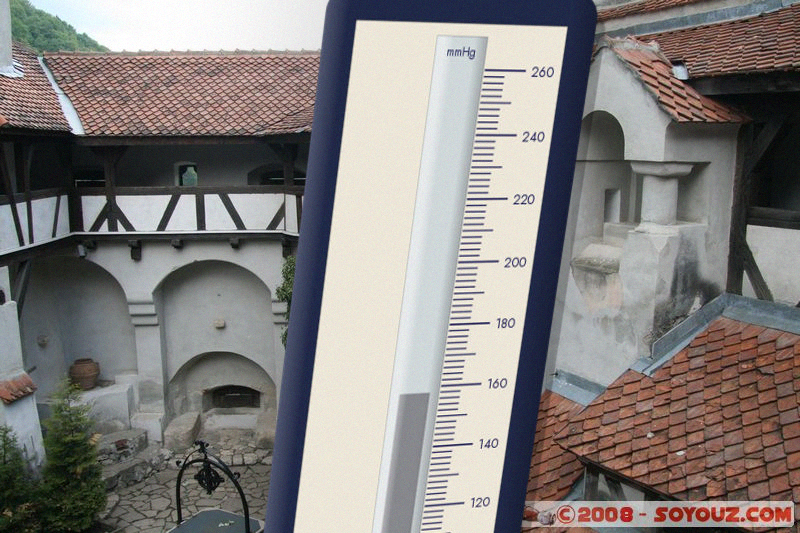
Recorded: **158** mmHg
